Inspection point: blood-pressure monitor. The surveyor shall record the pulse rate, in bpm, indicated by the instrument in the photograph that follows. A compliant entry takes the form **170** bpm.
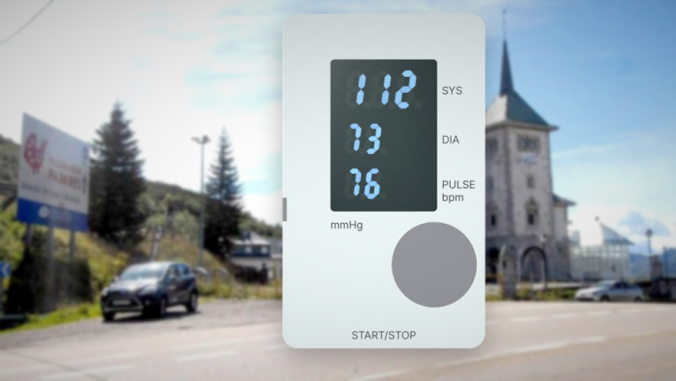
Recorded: **76** bpm
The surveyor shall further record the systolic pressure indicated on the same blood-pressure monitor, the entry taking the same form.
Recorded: **112** mmHg
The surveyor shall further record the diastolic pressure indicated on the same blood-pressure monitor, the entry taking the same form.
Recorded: **73** mmHg
